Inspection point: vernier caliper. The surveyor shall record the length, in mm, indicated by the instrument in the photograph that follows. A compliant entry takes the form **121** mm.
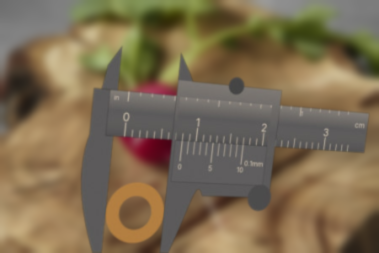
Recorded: **8.0** mm
